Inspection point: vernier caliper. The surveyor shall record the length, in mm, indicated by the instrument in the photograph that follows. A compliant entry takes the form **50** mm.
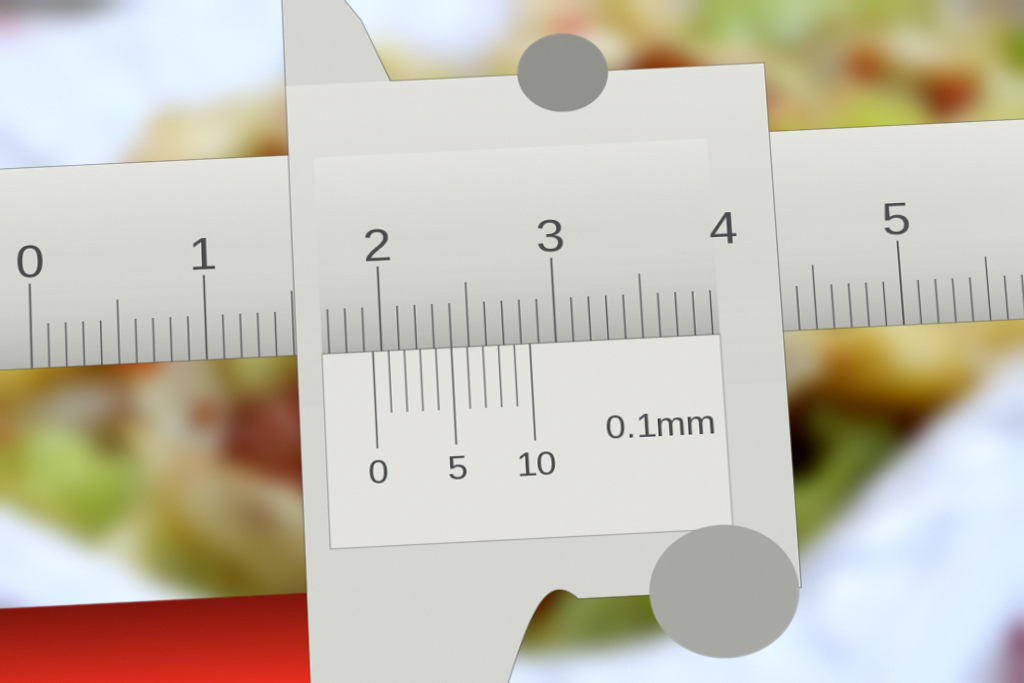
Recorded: **19.5** mm
